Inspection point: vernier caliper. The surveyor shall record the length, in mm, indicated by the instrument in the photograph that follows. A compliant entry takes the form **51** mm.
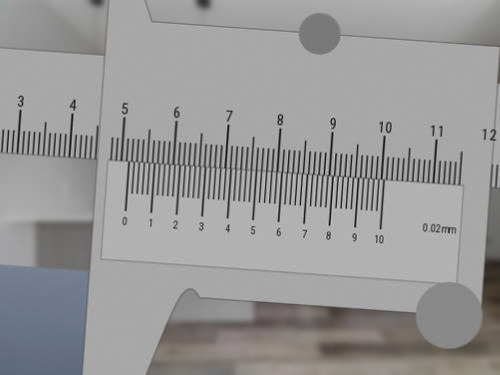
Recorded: **51.5** mm
